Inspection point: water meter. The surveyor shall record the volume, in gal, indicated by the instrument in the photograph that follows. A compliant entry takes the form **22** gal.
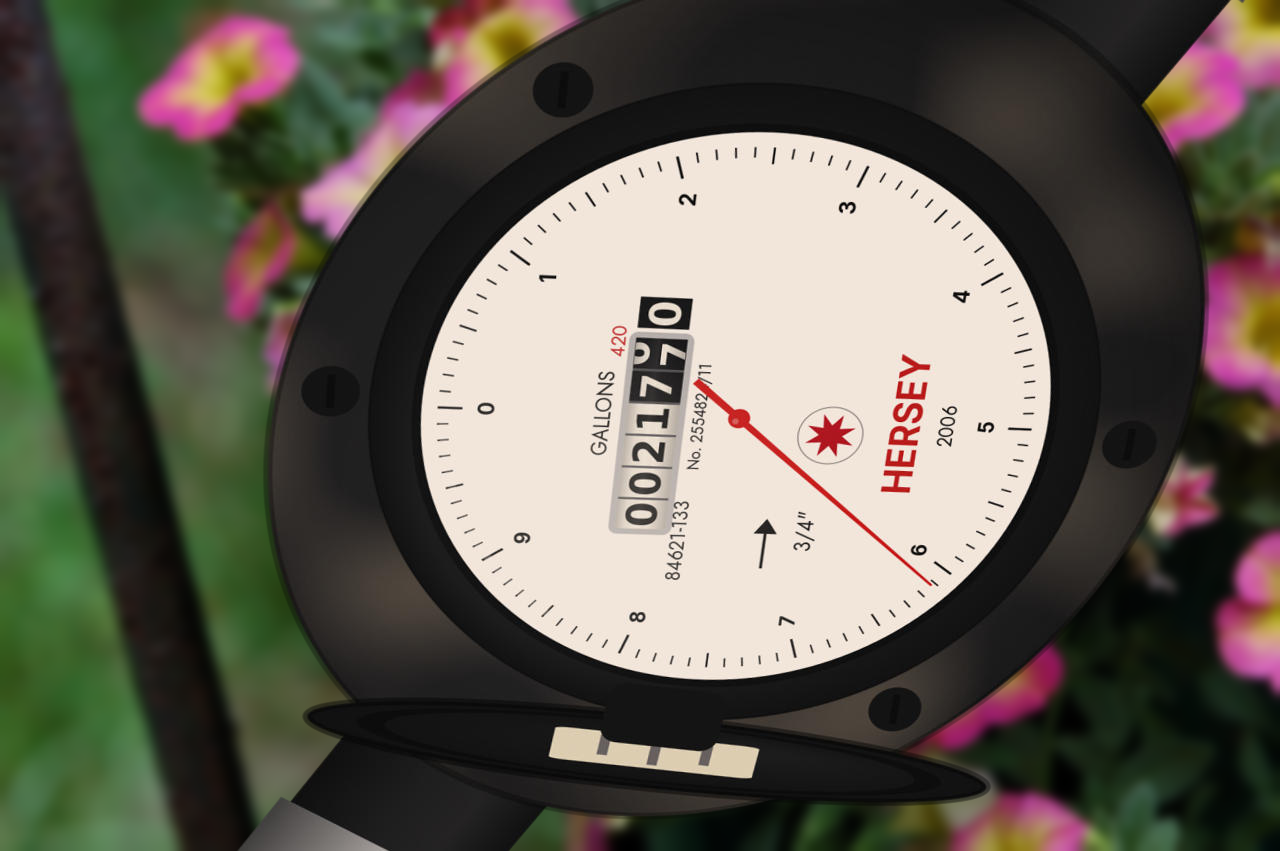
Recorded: **21766.1** gal
